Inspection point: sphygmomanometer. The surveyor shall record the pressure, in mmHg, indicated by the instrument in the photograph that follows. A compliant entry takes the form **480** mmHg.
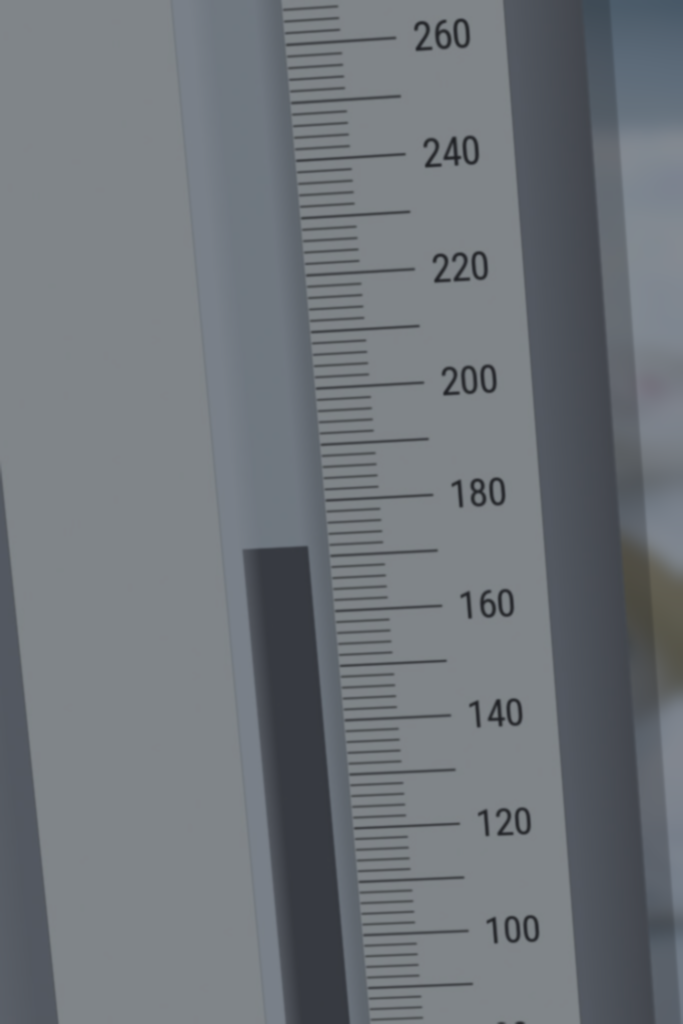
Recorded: **172** mmHg
